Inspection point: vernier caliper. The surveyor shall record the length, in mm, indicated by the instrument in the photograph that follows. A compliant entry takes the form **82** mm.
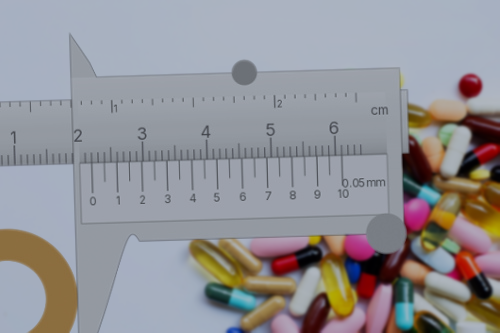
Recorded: **22.0** mm
